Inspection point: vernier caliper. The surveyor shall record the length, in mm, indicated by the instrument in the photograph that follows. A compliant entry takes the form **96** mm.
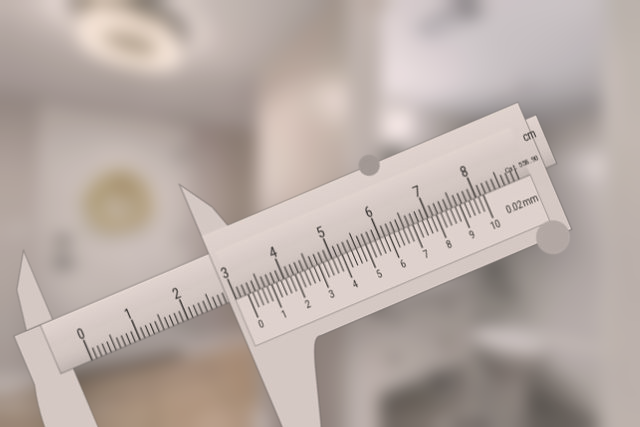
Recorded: **32.5** mm
